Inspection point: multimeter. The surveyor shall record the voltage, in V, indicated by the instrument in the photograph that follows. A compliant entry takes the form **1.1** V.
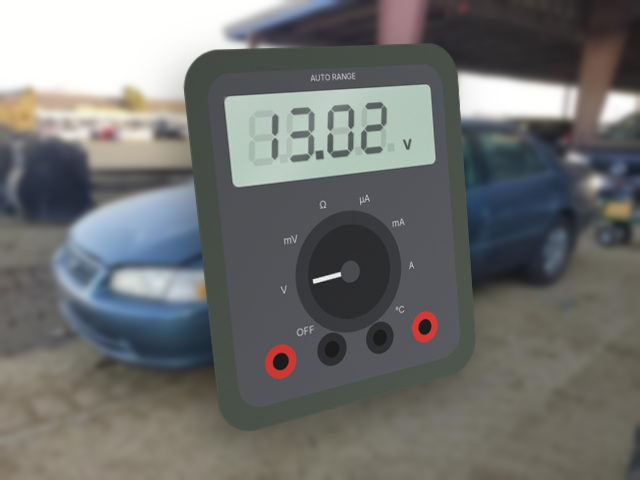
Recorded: **13.02** V
